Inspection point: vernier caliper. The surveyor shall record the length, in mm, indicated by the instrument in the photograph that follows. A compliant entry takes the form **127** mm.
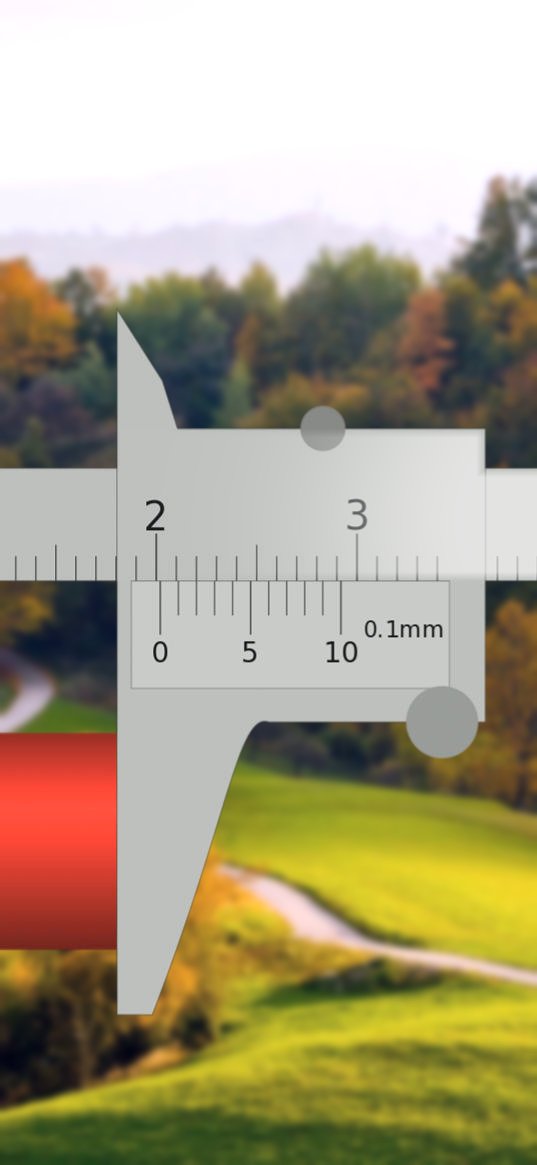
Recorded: **20.2** mm
